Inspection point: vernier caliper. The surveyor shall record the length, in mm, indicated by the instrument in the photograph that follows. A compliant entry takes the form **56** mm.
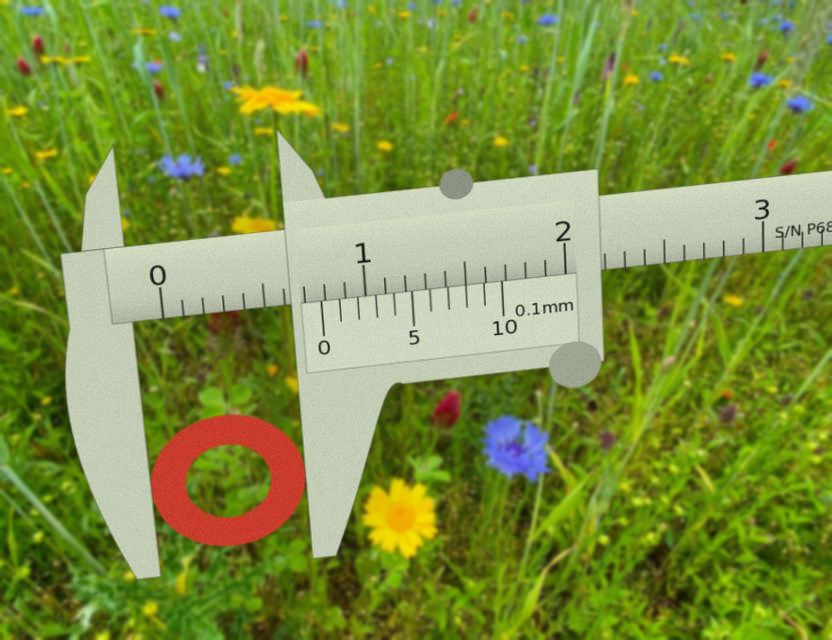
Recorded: **7.8** mm
